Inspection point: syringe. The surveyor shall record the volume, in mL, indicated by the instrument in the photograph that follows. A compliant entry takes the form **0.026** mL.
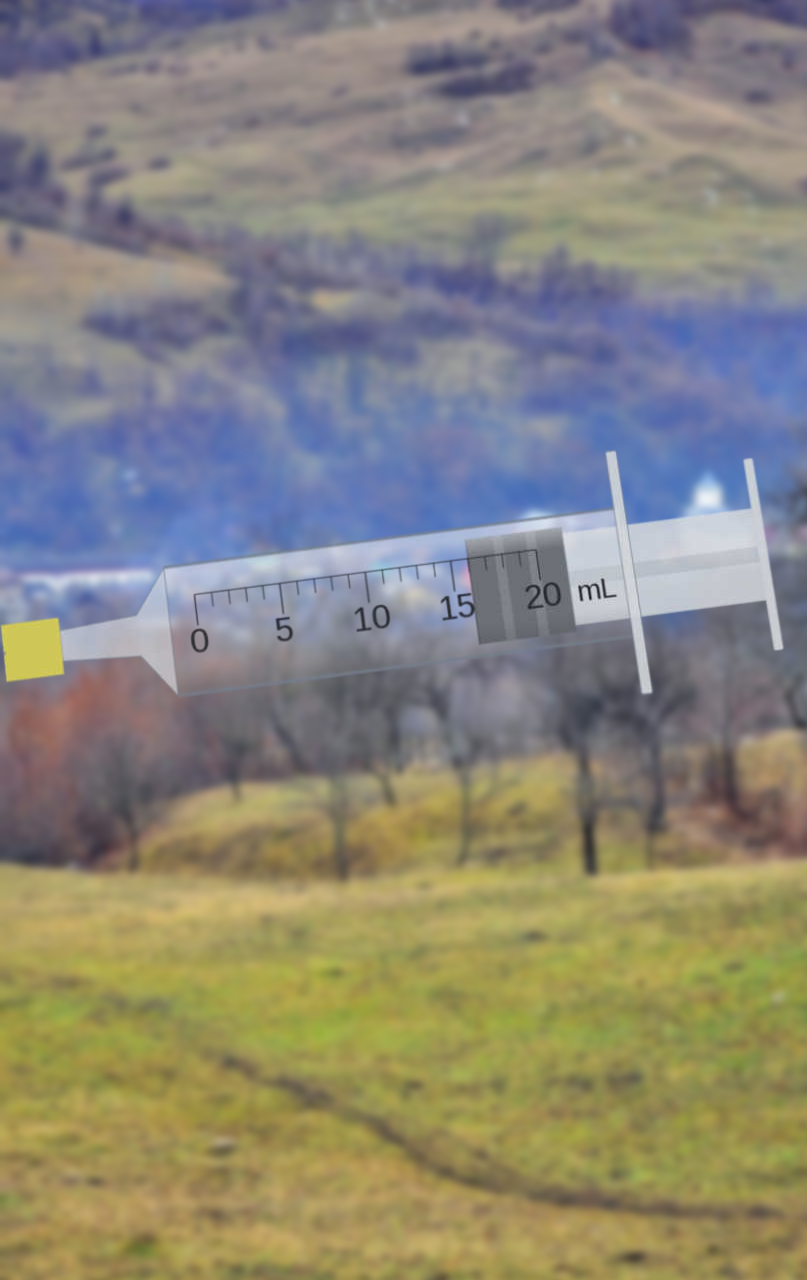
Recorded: **16** mL
